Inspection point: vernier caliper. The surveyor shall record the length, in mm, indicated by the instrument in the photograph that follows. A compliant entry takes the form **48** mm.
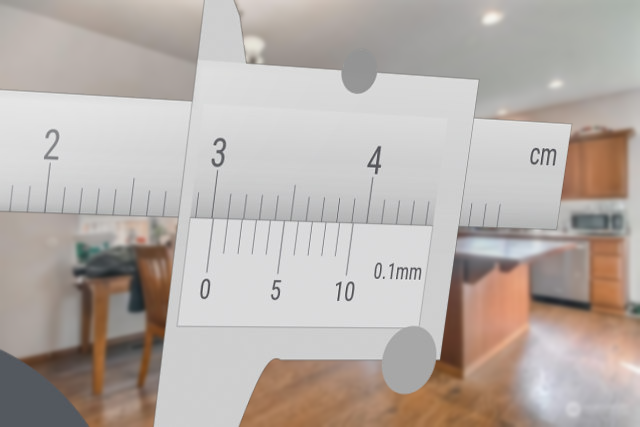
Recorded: **30.1** mm
